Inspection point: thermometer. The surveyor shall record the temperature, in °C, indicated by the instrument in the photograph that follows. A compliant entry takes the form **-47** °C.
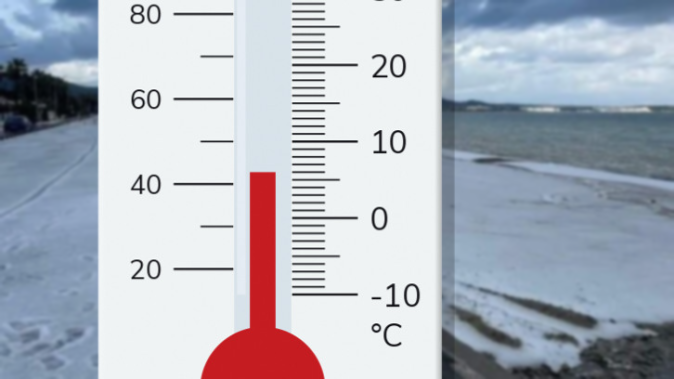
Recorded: **6** °C
